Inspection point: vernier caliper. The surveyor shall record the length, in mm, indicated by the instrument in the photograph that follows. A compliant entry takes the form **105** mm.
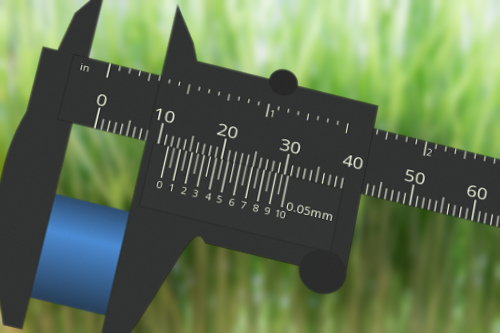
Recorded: **11.6** mm
